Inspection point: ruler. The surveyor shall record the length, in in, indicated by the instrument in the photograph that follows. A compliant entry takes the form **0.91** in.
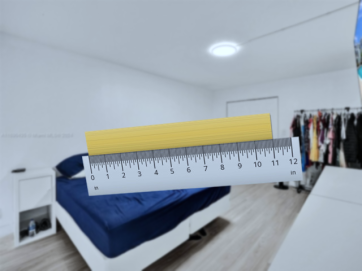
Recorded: **11** in
